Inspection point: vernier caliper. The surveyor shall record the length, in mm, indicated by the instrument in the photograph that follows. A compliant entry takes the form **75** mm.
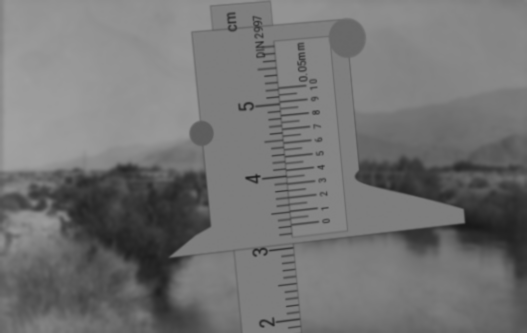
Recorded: **33.2** mm
